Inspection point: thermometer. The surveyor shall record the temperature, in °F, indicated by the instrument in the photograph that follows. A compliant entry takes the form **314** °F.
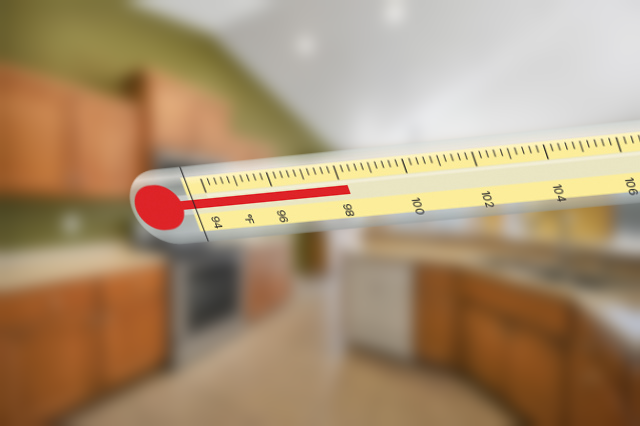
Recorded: **98.2** °F
